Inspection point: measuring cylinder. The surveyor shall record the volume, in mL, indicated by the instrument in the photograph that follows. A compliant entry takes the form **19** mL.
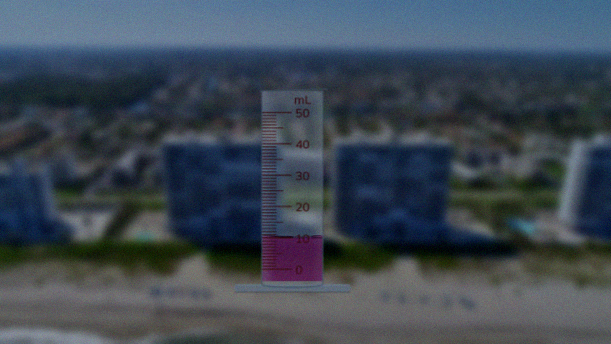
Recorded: **10** mL
